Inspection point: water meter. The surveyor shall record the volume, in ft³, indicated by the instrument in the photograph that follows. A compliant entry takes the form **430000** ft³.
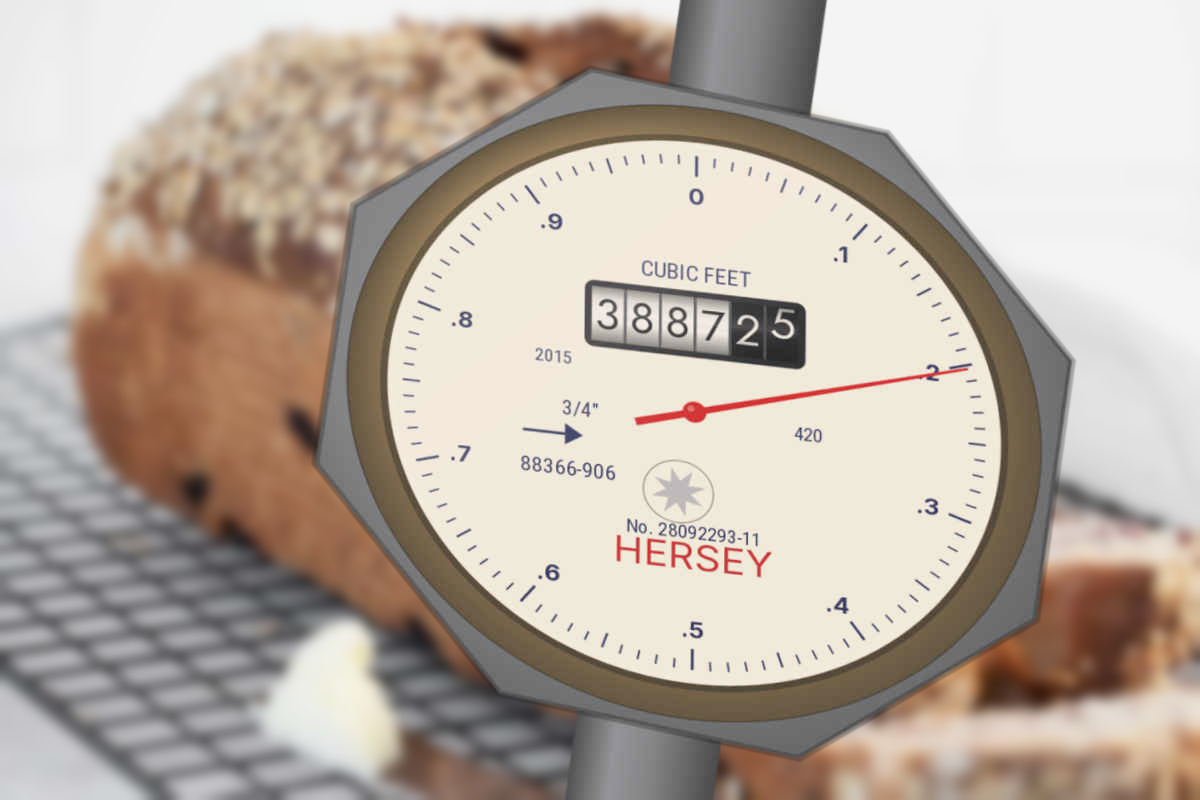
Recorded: **388725.20** ft³
